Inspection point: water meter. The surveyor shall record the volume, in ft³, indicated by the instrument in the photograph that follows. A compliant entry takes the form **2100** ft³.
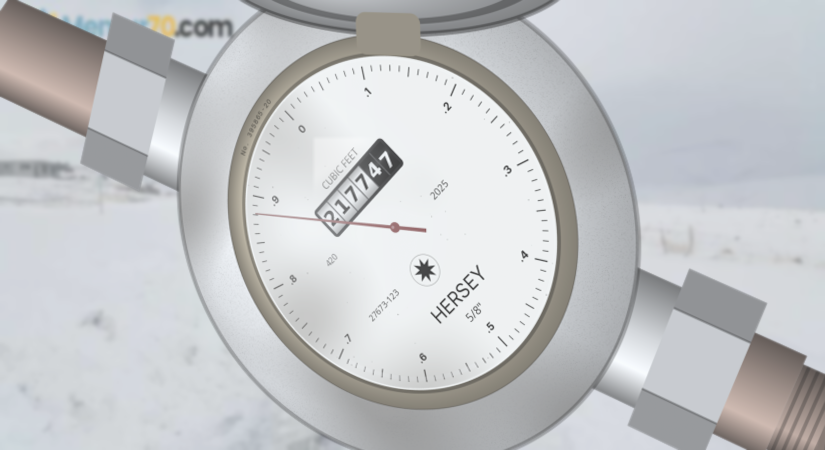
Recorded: **217746.88** ft³
